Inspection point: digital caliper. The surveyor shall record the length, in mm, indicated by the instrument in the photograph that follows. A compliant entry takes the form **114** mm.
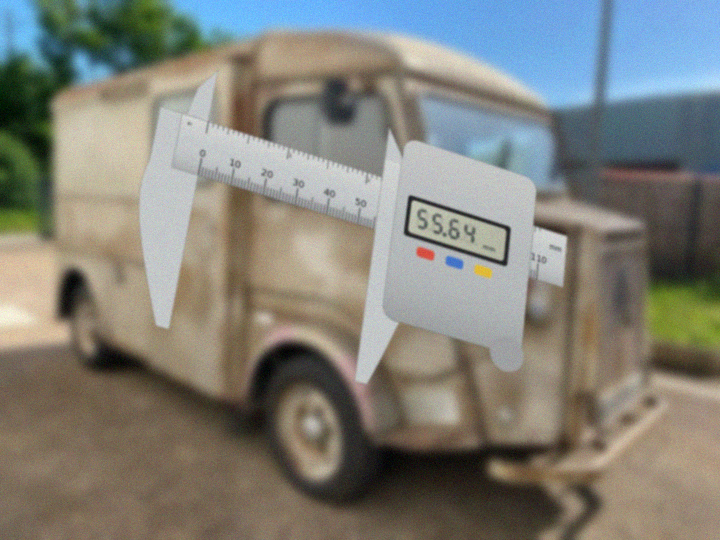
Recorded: **55.64** mm
